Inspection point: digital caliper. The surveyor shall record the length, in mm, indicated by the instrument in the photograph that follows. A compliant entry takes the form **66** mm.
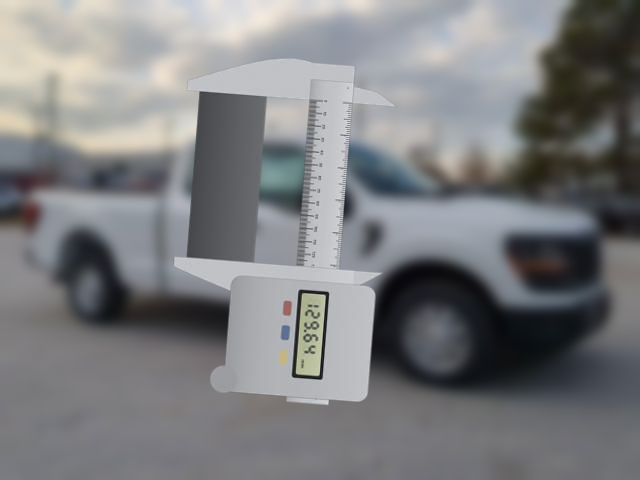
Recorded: **129.64** mm
